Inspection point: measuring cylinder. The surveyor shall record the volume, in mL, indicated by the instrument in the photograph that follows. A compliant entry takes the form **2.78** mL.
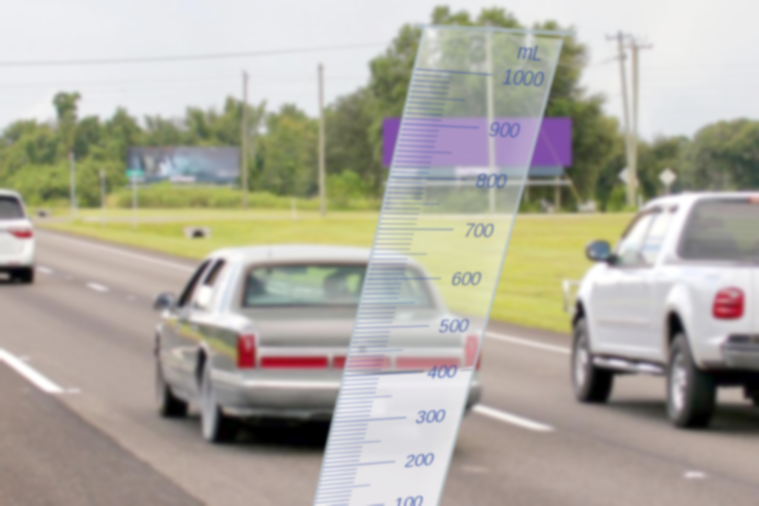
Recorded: **400** mL
